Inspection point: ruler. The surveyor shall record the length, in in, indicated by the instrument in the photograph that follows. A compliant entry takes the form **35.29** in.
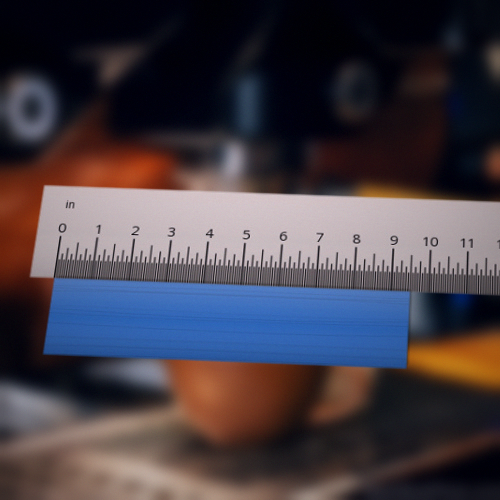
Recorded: **9.5** in
